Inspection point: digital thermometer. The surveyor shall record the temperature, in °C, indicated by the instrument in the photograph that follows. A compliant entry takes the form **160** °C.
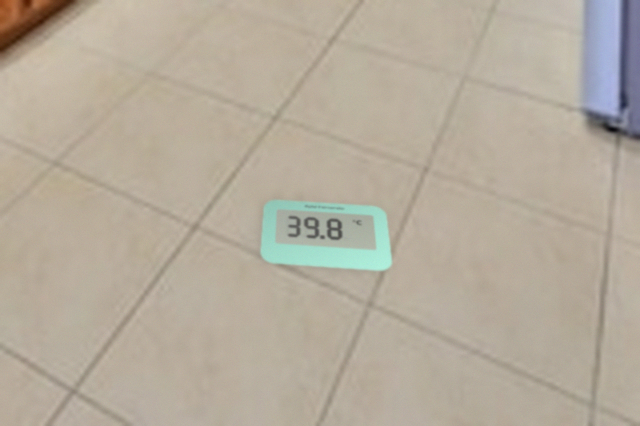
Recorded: **39.8** °C
